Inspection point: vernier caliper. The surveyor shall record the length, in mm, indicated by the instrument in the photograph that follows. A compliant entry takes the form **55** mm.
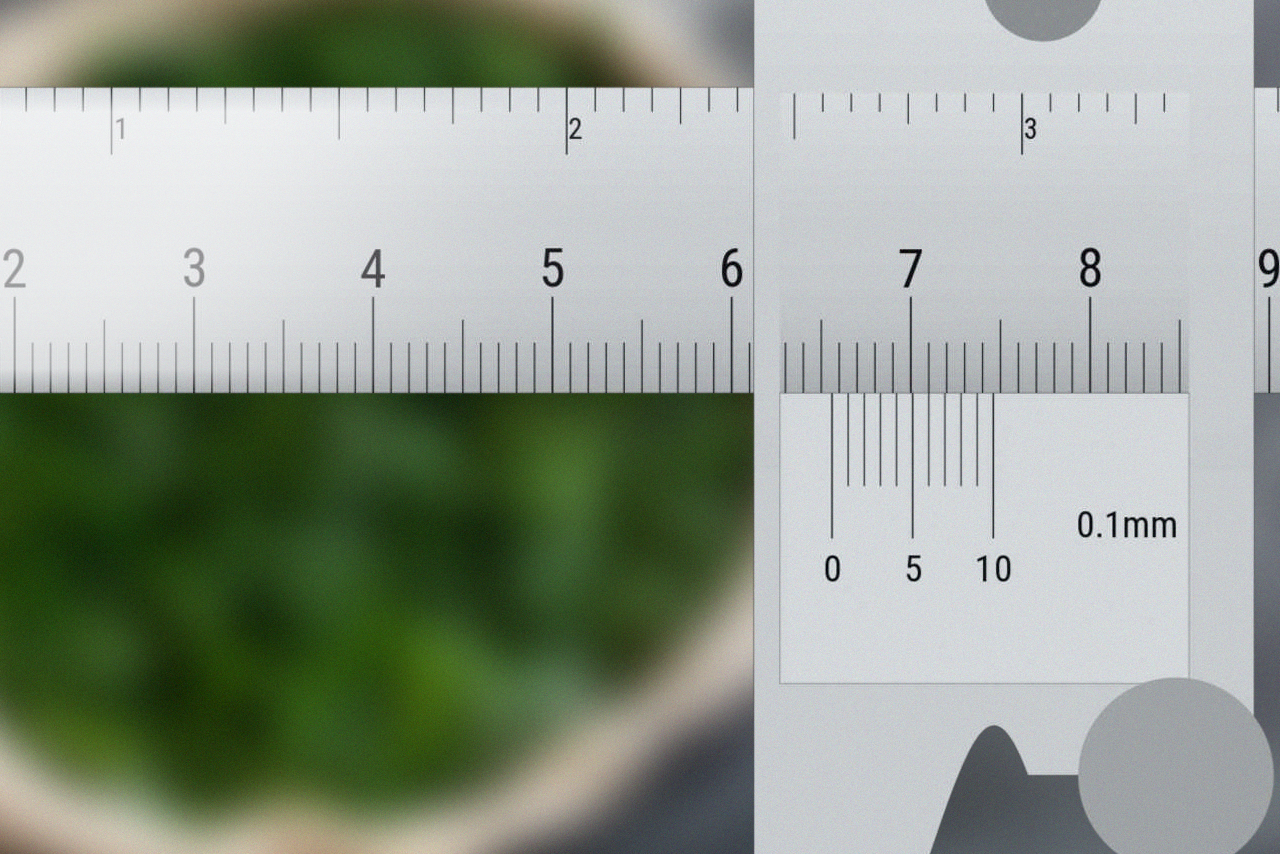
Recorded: **65.6** mm
